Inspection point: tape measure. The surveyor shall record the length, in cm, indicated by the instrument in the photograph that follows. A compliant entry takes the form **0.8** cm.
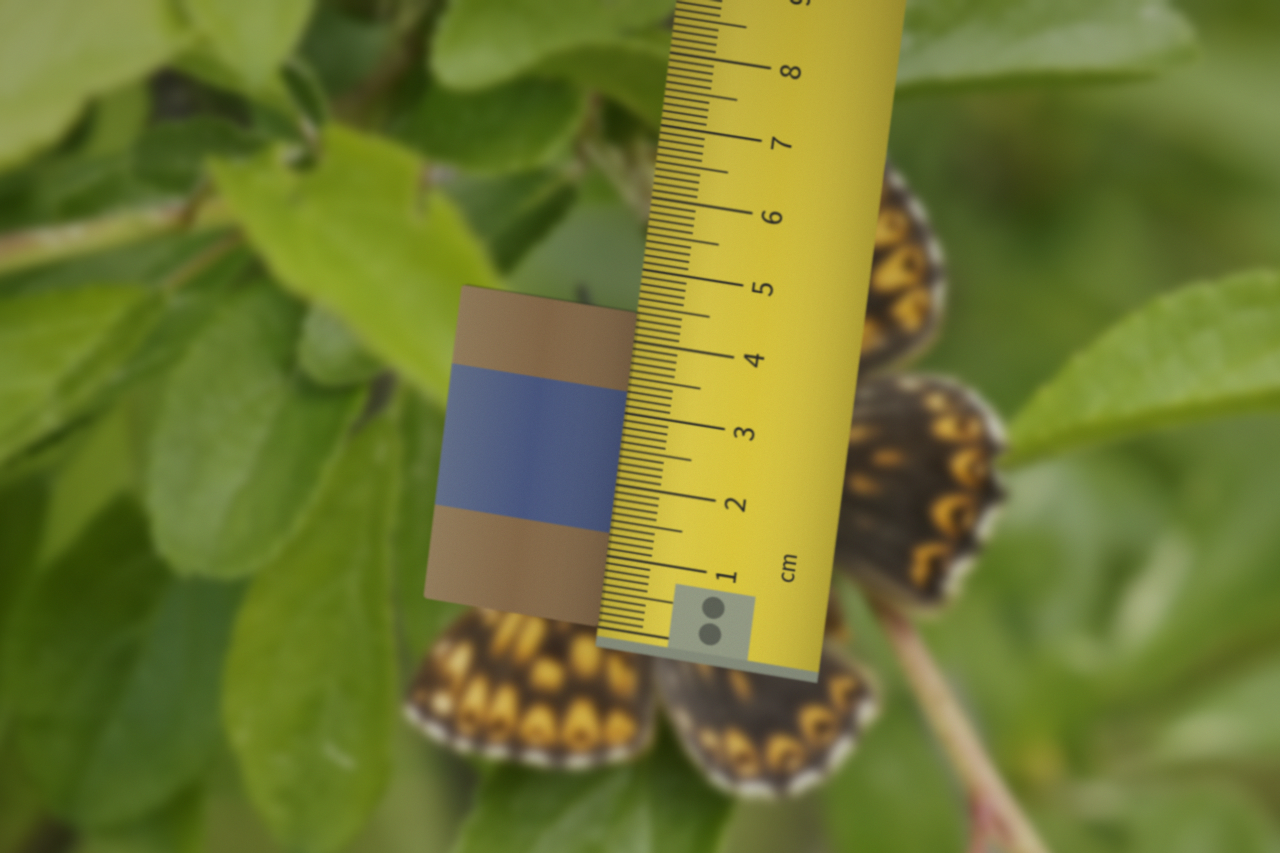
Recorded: **4.4** cm
